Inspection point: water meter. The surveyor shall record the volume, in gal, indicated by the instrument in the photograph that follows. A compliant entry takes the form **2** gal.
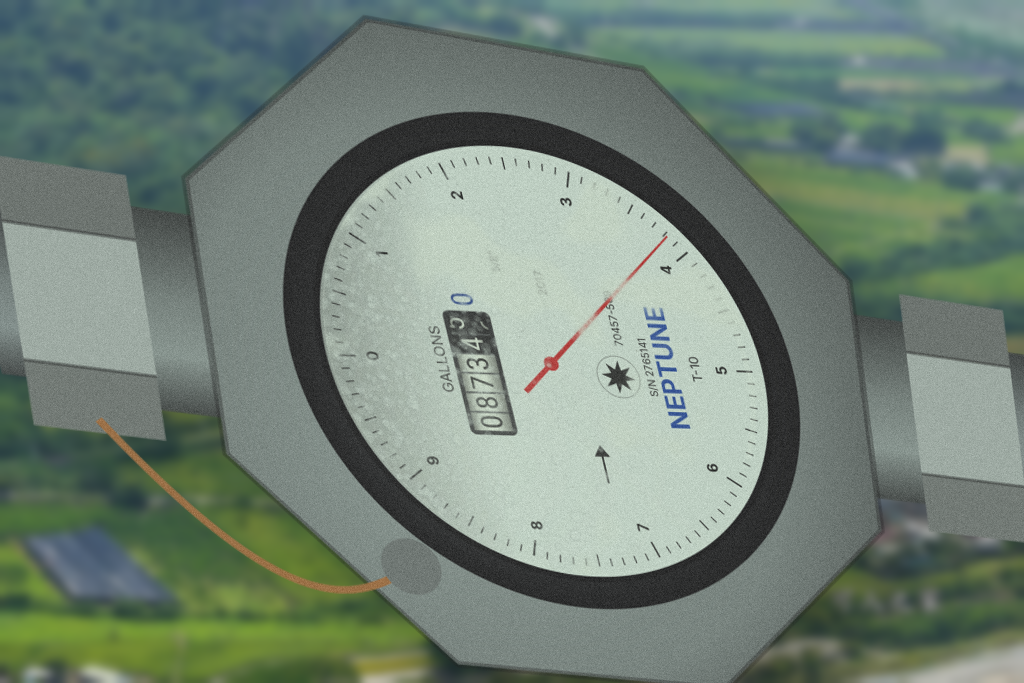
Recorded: **873453.8** gal
